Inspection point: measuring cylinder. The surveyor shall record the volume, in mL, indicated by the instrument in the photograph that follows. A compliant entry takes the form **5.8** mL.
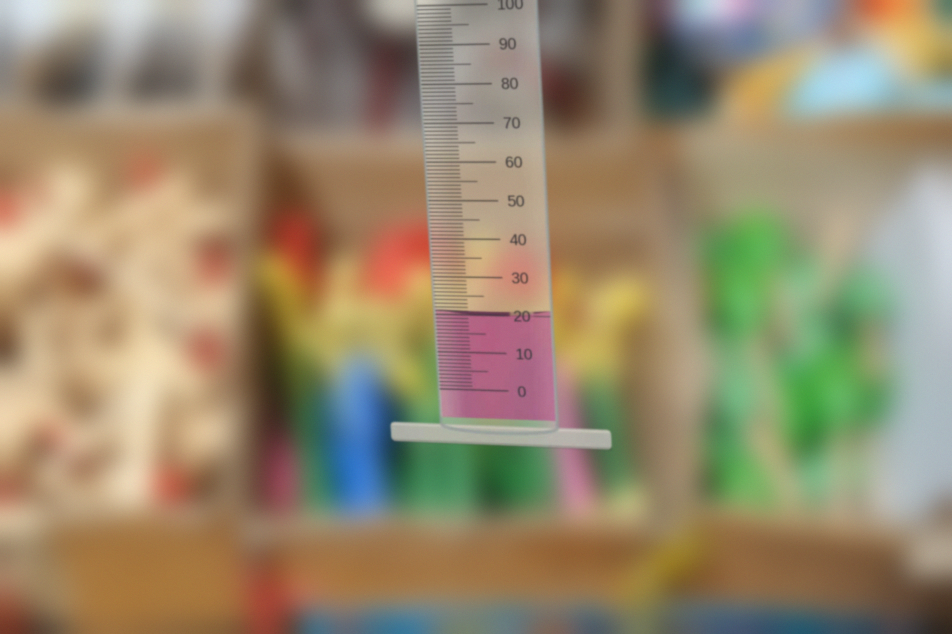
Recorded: **20** mL
